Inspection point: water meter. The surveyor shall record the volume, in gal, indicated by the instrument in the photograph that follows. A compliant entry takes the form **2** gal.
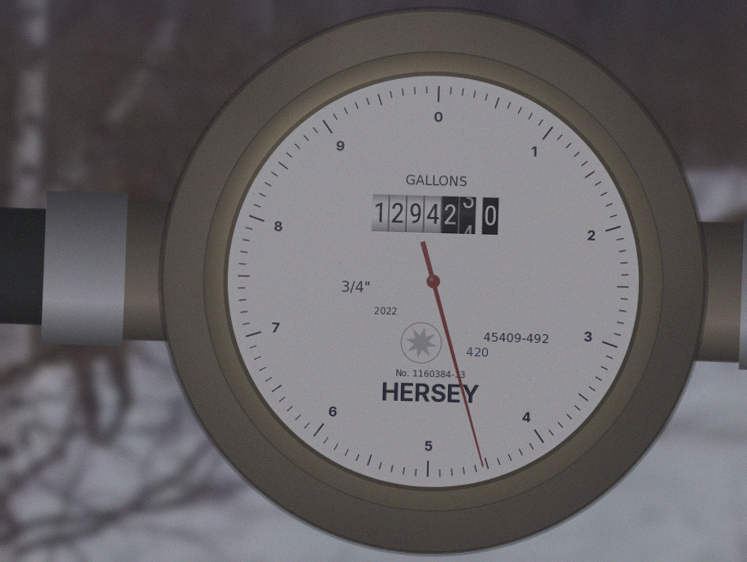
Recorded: **1294234.5** gal
